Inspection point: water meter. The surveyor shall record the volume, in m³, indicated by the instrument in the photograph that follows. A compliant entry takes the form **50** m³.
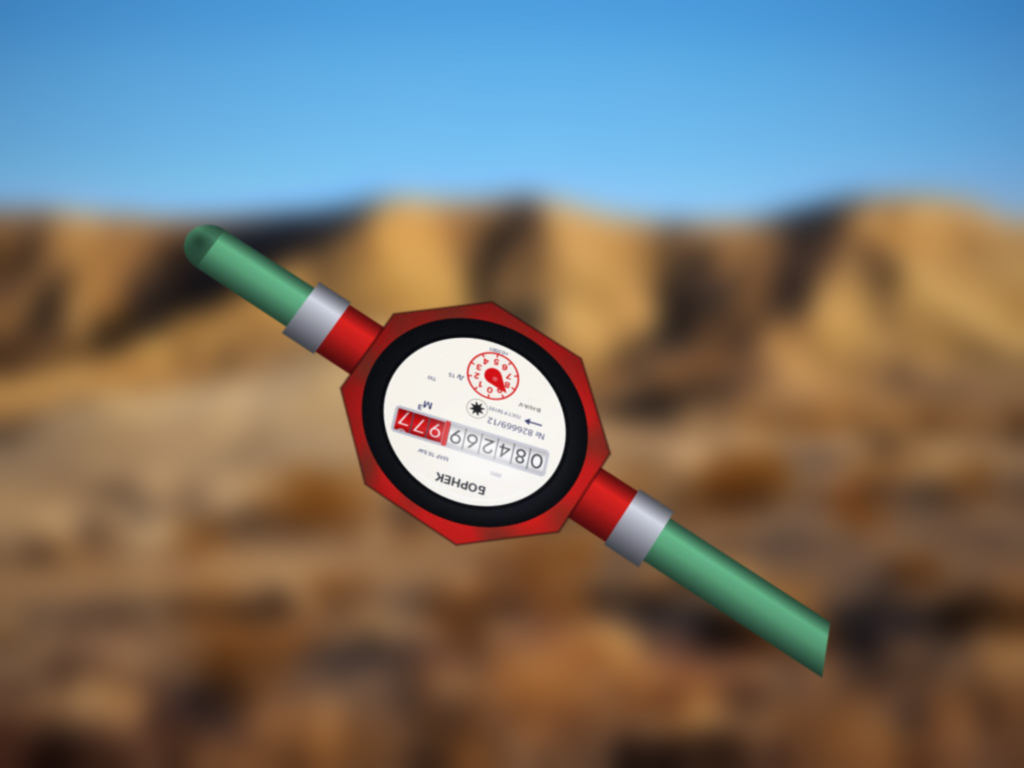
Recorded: **84269.9768** m³
